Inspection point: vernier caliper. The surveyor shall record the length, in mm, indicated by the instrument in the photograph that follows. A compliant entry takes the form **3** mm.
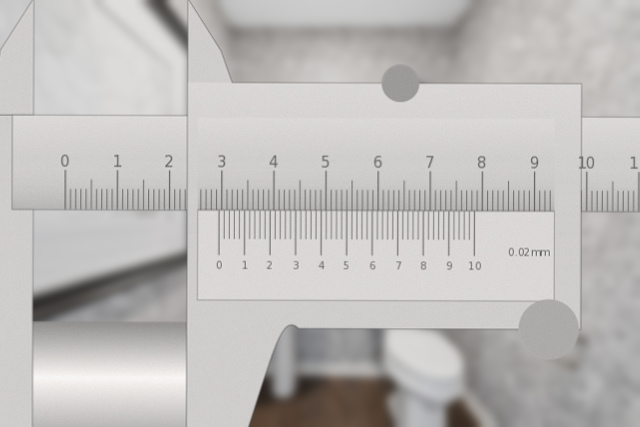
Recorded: **29.5** mm
